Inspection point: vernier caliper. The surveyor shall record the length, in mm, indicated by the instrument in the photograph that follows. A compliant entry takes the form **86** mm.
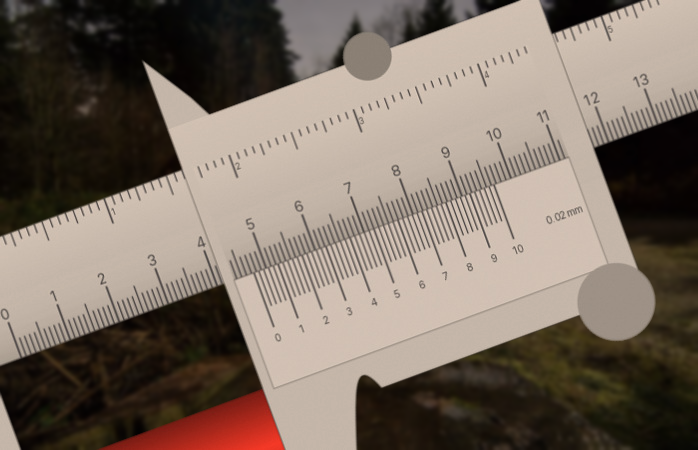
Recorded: **47.5** mm
